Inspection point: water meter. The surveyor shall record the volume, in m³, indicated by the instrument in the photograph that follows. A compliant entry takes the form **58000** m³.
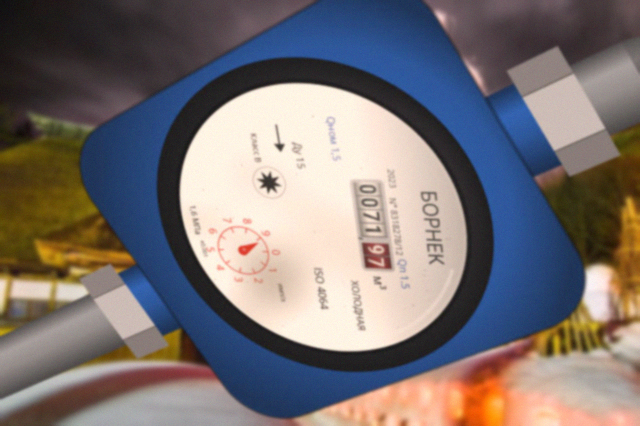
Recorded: **71.969** m³
